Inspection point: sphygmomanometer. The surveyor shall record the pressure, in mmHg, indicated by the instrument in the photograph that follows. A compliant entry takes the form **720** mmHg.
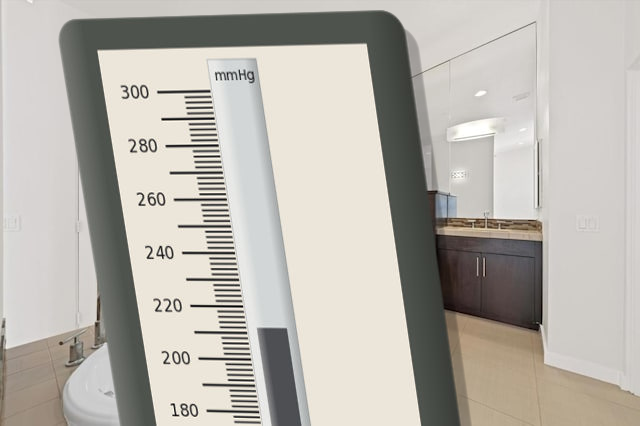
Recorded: **212** mmHg
